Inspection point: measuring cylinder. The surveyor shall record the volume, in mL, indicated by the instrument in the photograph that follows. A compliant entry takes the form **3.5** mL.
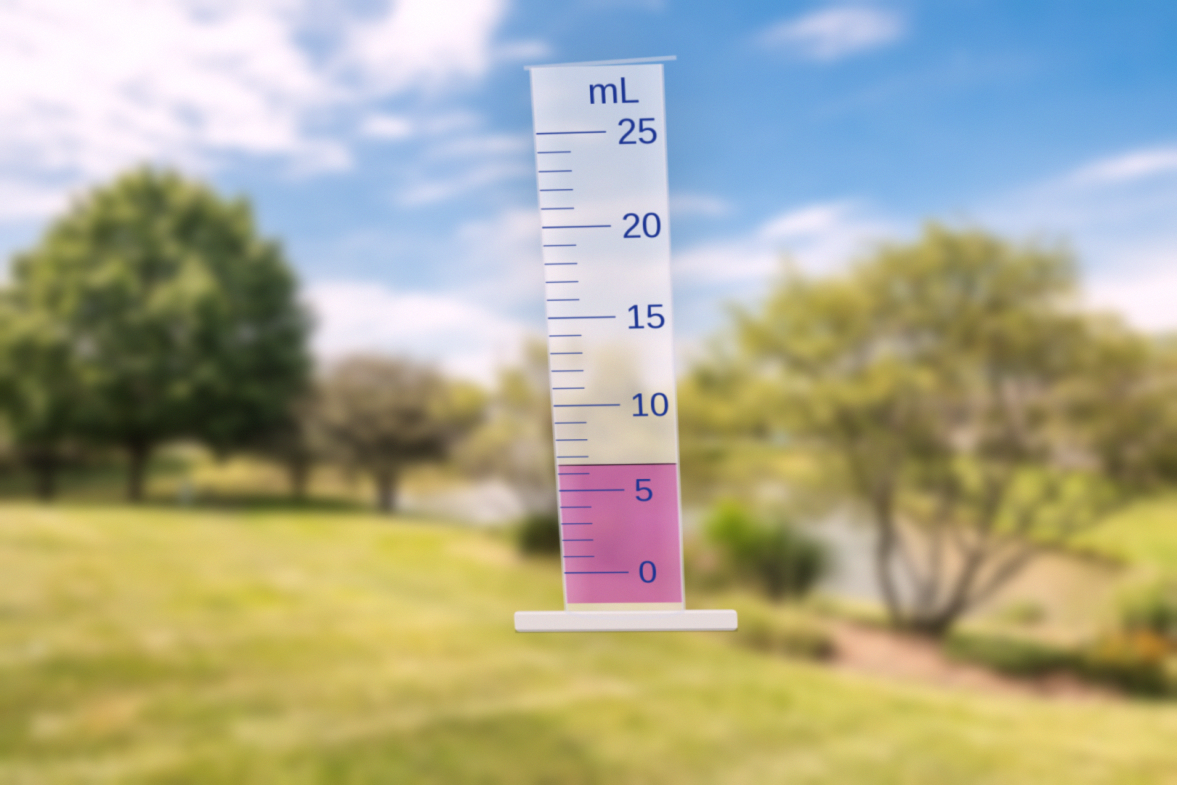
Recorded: **6.5** mL
